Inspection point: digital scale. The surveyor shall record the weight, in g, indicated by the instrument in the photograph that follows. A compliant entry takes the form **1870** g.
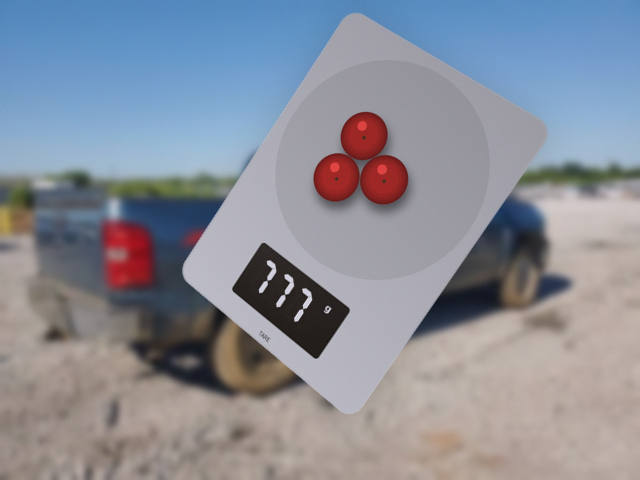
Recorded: **777** g
